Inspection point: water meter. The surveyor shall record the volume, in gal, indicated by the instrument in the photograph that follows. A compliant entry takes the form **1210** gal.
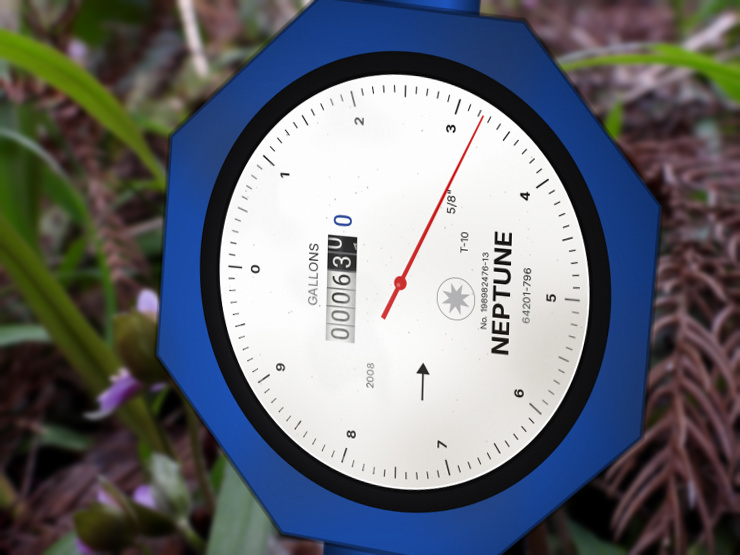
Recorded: **6303.2** gal
